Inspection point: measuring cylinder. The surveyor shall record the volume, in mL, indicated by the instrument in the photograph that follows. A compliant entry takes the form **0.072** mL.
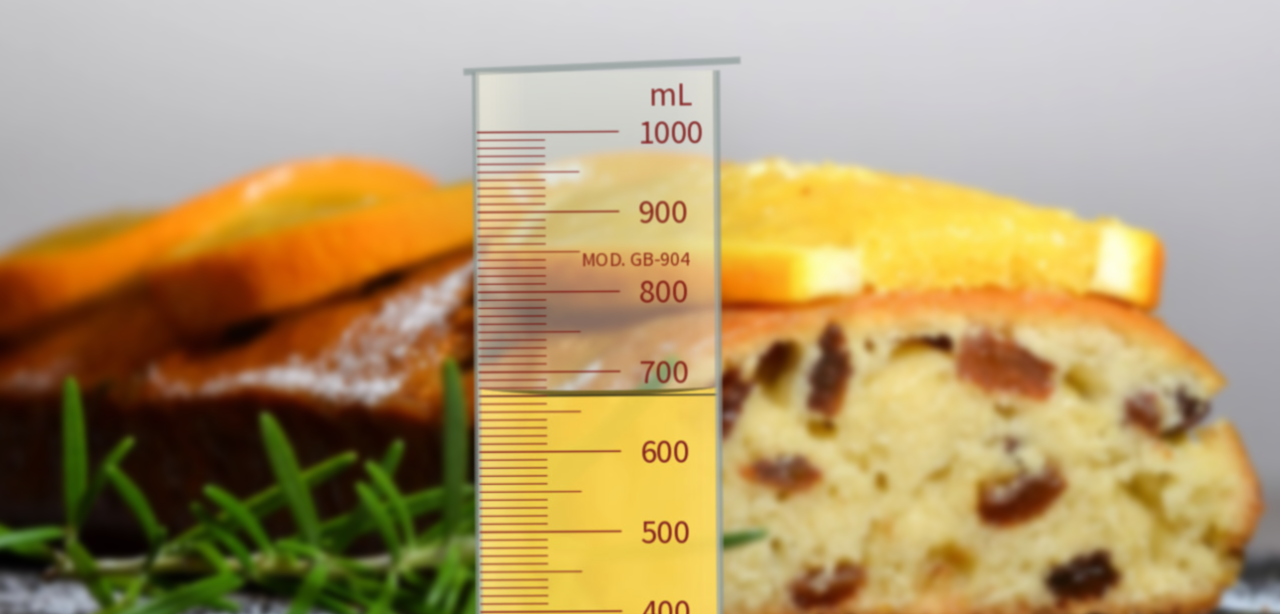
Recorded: **670** mL
